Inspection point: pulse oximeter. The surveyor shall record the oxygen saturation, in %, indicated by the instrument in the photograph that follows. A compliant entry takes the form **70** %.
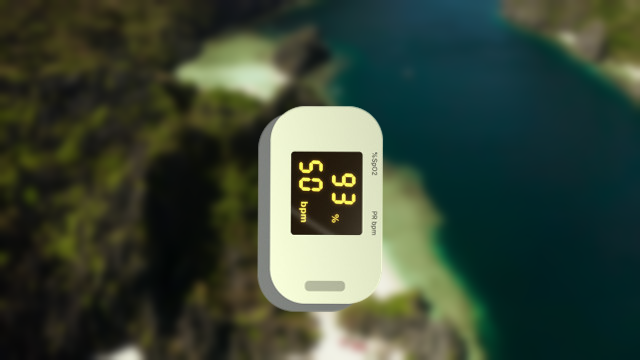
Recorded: **93** %
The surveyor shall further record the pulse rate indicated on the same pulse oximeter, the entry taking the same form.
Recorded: **50** bpm
